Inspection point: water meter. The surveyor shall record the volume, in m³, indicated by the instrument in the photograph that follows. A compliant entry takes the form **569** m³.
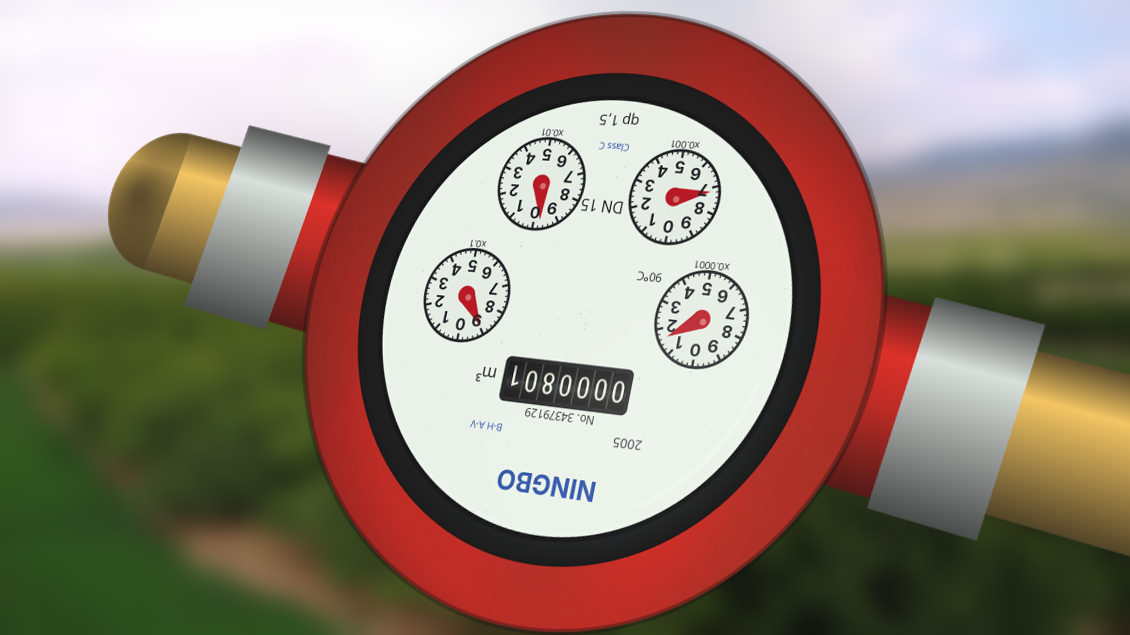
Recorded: **800.8971** m³
